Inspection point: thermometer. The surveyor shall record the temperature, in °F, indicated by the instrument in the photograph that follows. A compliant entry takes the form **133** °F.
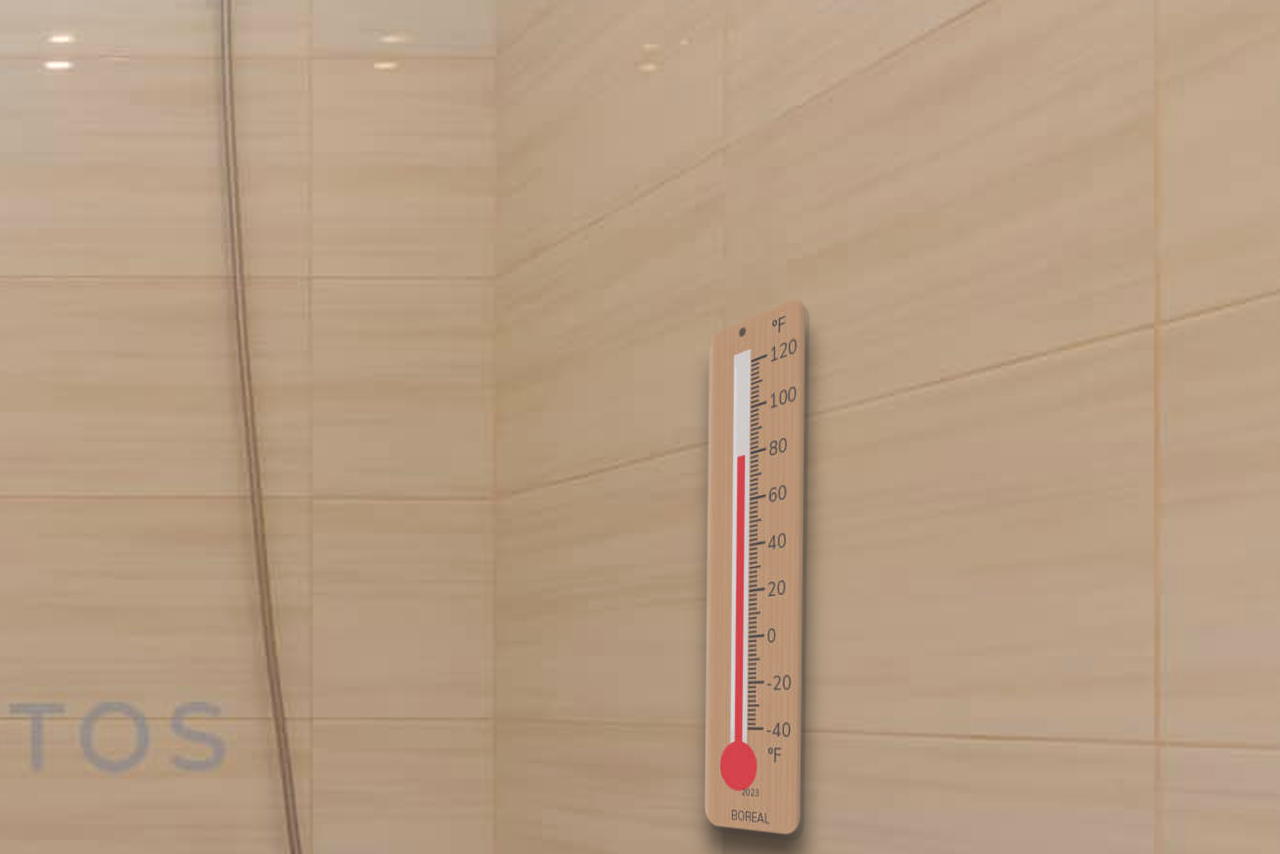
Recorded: **80** °F
